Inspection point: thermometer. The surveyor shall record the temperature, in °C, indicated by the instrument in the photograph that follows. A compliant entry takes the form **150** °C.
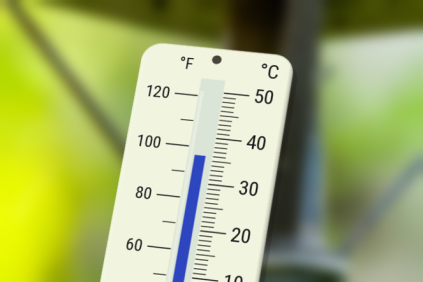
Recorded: **36** °C
